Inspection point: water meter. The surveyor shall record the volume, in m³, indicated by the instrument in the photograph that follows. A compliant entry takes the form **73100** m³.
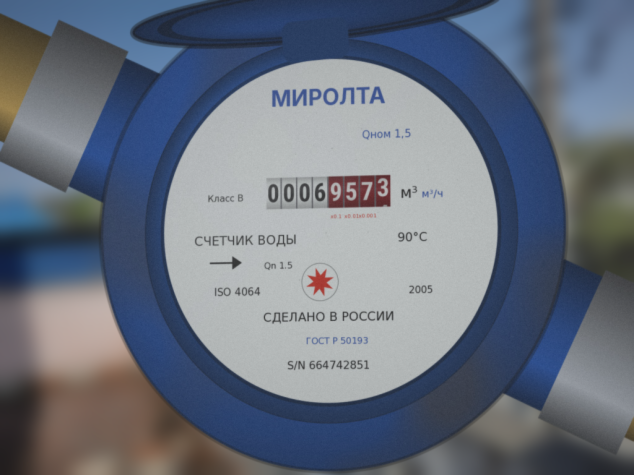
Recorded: **6.9573** m³
